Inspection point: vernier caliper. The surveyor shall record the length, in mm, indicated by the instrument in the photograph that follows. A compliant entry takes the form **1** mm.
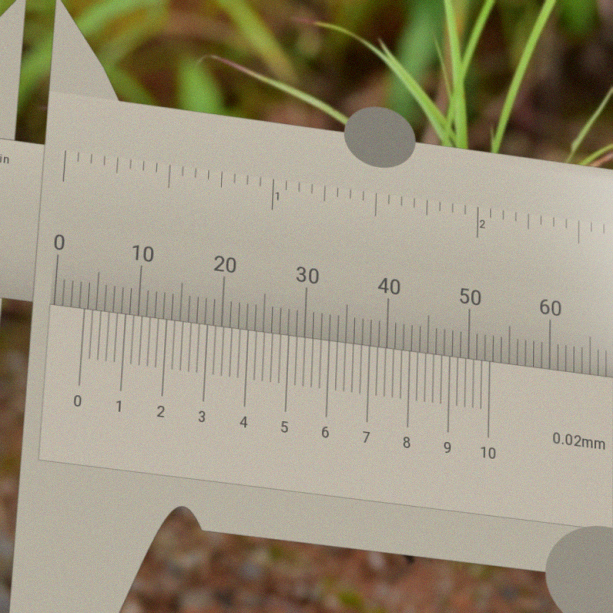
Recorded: **3.6** mm
